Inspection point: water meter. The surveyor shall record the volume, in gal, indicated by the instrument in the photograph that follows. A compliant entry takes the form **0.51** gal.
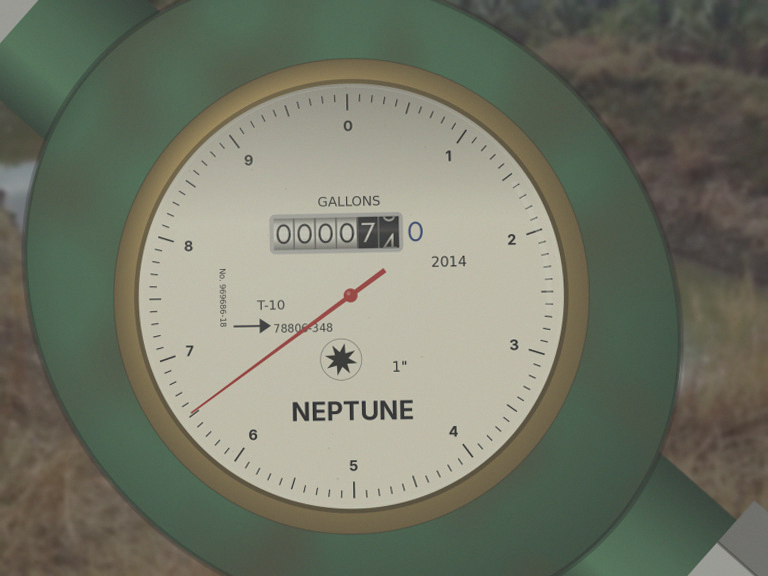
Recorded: **736.5** gal
